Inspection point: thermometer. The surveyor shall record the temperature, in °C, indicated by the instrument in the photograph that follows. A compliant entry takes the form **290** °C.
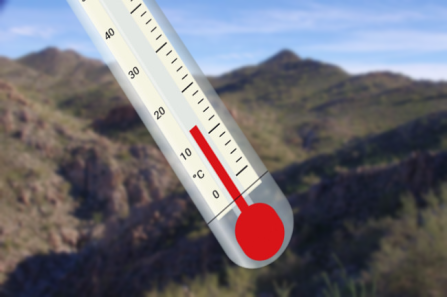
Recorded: **13** °C
